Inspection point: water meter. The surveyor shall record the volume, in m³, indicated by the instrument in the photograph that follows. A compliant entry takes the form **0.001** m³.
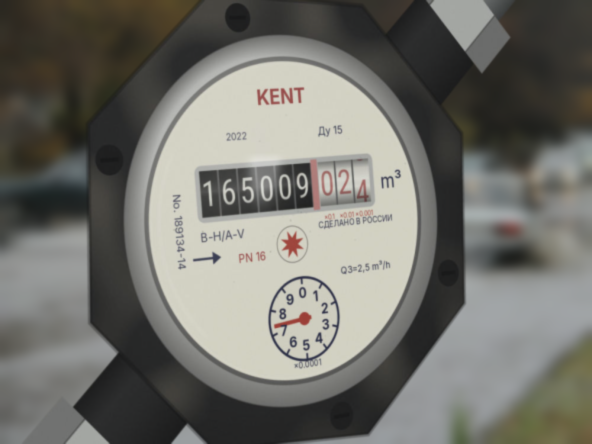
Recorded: **165009.0237** m³
